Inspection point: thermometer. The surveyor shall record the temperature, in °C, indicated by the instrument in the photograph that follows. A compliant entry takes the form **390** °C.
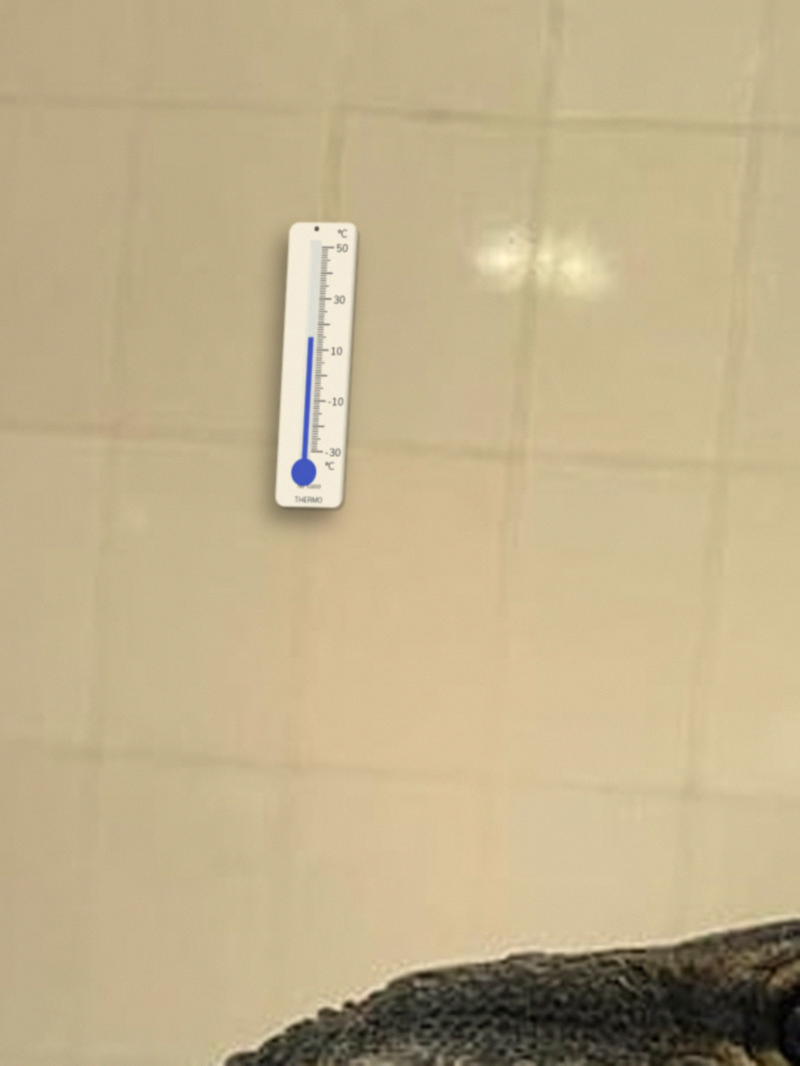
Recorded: **15** °C
